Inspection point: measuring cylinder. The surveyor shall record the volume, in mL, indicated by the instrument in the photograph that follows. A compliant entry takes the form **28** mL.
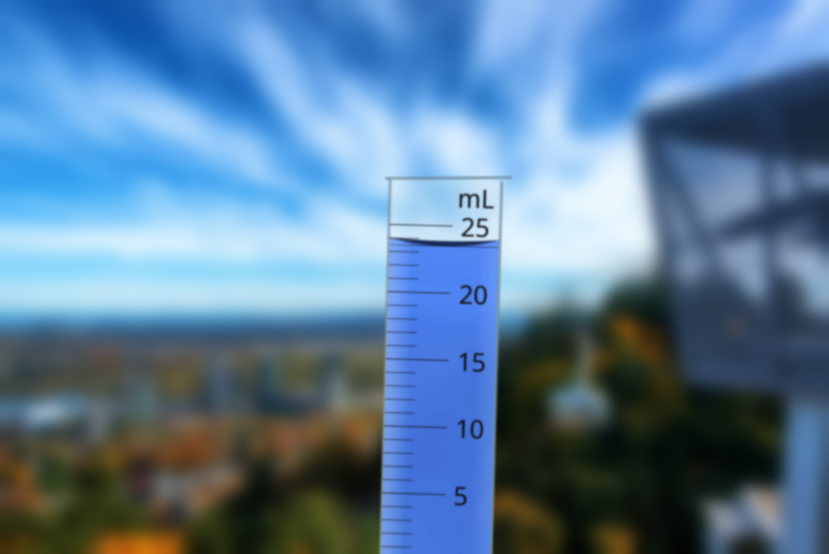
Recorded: **23.5** mL
